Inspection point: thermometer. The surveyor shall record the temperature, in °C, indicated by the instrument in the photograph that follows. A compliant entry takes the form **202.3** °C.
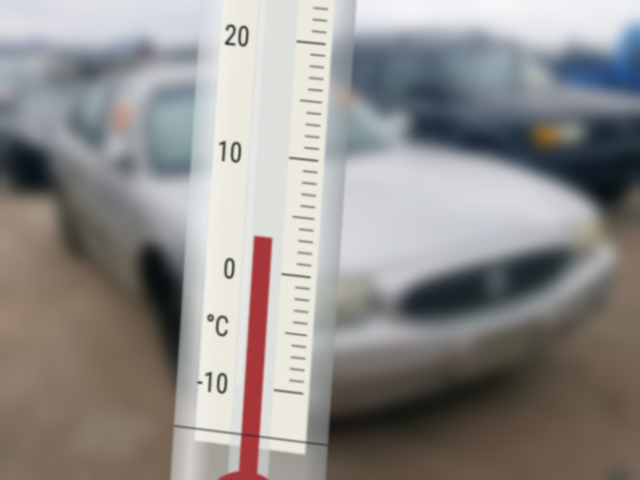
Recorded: **3** °C
